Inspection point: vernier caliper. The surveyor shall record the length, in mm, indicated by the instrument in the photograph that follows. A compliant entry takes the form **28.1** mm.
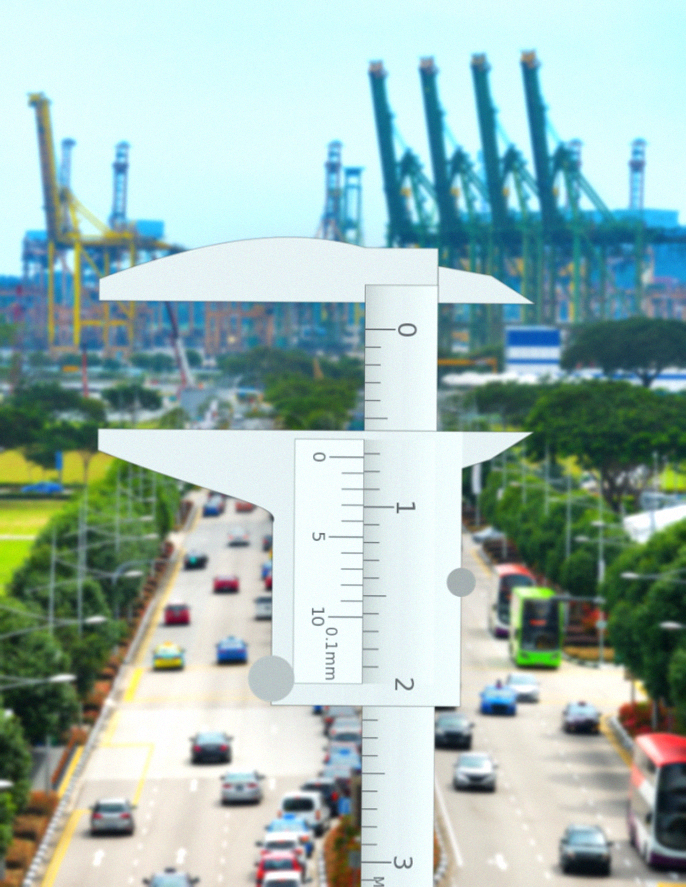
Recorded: **7.2** mm
